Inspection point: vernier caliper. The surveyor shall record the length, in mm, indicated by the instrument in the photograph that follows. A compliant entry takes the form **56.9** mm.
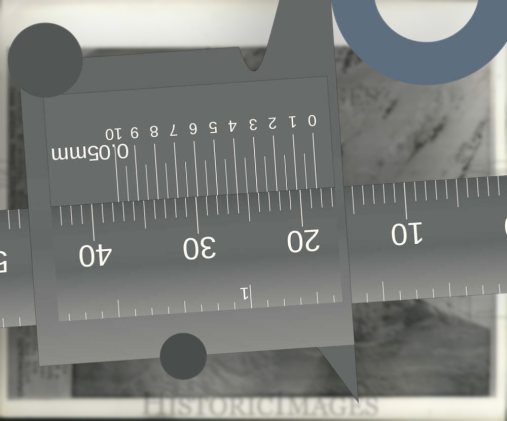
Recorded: **18.4** mm
